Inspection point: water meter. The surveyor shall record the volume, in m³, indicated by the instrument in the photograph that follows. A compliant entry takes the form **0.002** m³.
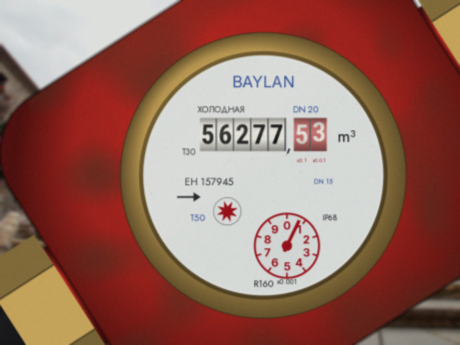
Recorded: **56277.530** m³
